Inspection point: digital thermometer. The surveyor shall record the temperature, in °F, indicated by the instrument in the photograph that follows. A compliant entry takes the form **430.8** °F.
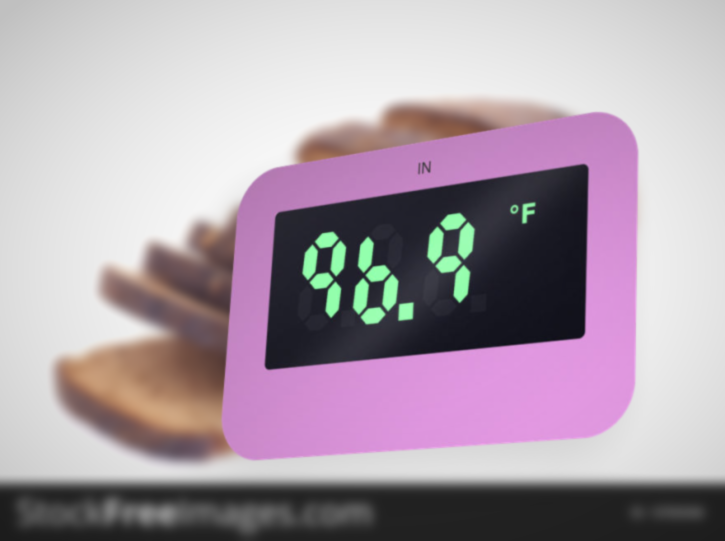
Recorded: **96.9** °F
